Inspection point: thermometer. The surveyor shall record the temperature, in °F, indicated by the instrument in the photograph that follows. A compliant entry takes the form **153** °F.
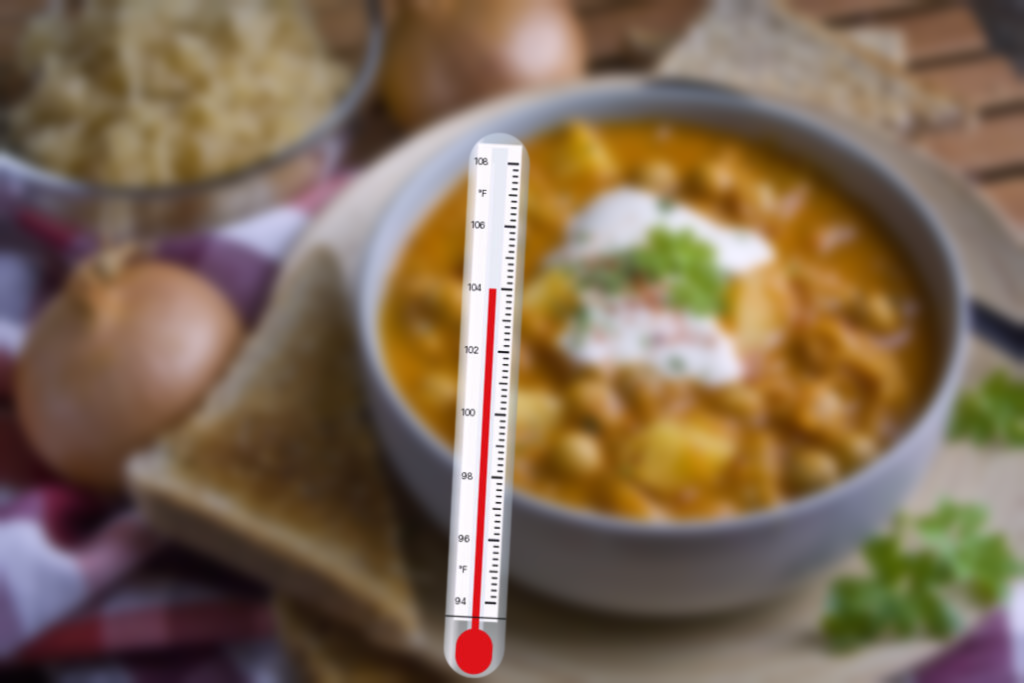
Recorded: **104** °F
